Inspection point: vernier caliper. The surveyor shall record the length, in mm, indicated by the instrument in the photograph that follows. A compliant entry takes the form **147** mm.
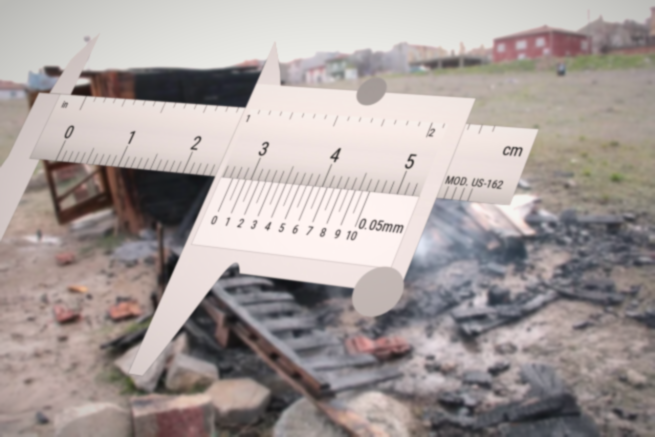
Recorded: **27.4** mm
